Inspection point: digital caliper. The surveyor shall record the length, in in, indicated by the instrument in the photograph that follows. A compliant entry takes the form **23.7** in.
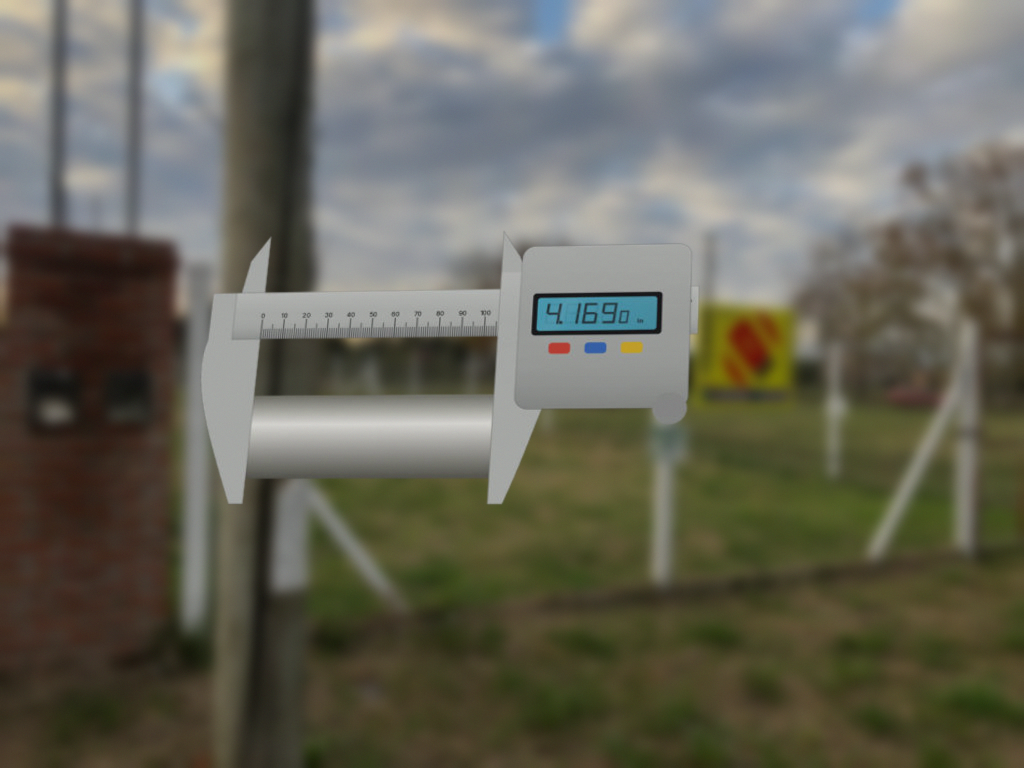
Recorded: **4.1690** in
